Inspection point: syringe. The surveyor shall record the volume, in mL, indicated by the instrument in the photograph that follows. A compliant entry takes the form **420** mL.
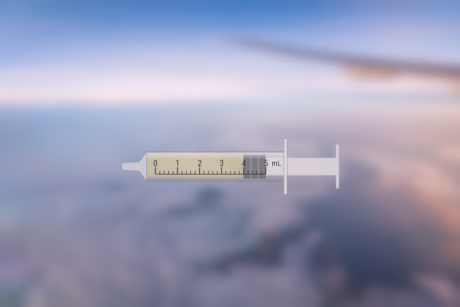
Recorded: **4** mL
